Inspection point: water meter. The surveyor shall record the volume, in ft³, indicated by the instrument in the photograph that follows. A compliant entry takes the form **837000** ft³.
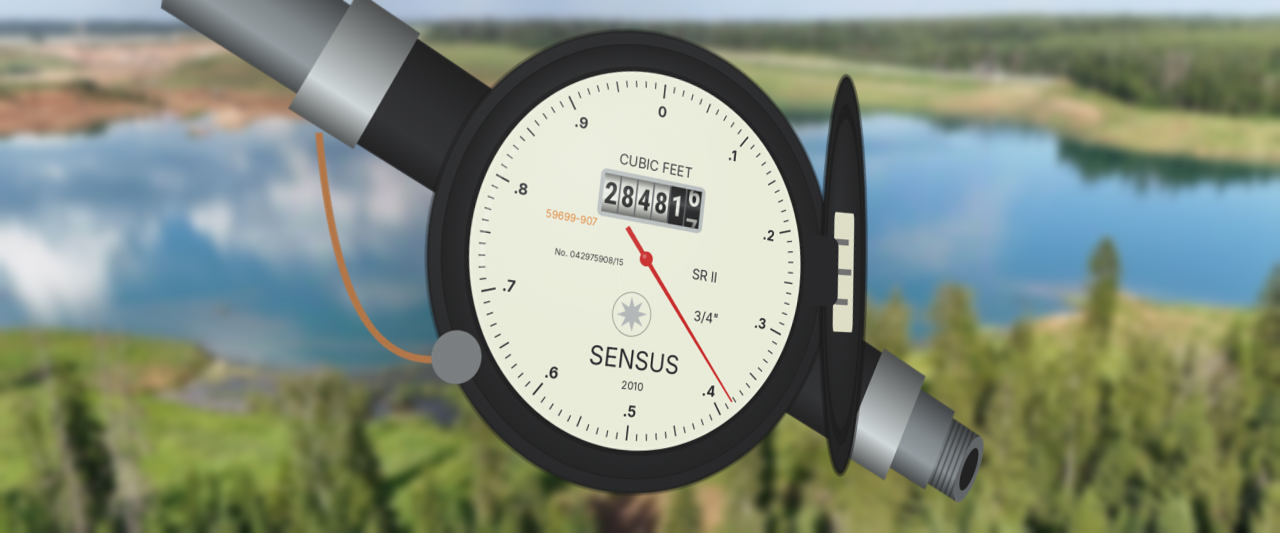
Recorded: **284816.38** ft³
